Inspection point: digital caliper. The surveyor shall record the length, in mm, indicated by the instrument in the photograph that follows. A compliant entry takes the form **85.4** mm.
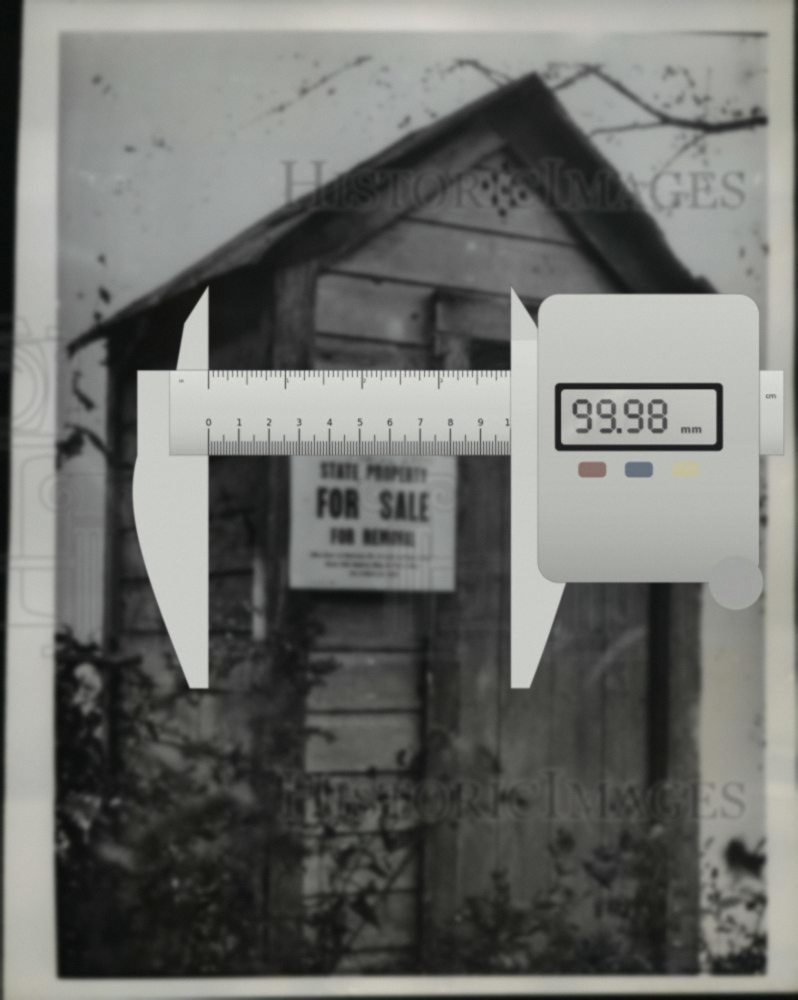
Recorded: **99.98** mm
